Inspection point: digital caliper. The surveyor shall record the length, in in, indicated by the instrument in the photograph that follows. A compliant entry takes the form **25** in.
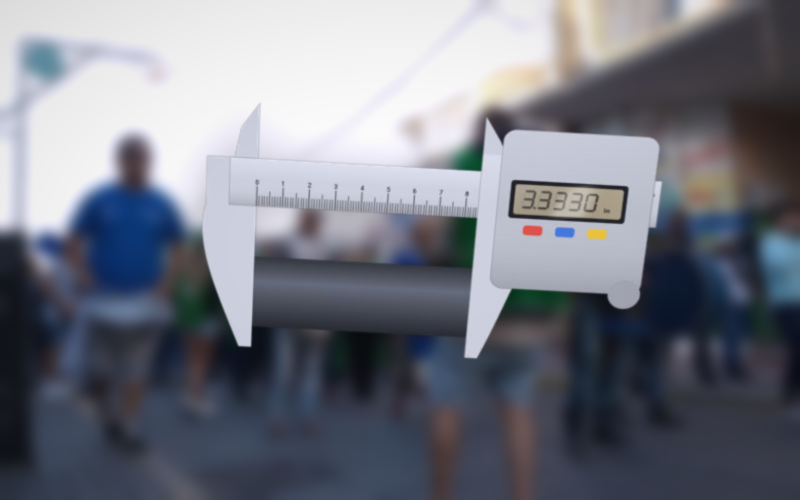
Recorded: **3.3330** in
